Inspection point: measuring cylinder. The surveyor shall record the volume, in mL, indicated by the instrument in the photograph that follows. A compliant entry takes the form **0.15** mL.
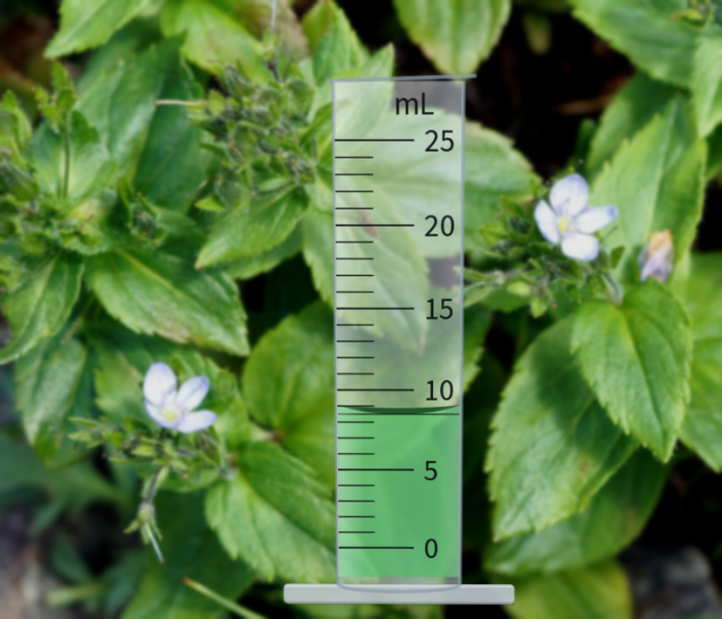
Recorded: **8.5** mL
